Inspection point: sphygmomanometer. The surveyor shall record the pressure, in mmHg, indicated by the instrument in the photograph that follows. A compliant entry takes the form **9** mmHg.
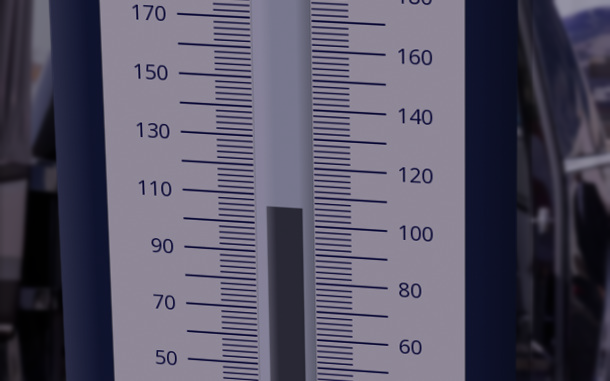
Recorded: **106** mmHg
